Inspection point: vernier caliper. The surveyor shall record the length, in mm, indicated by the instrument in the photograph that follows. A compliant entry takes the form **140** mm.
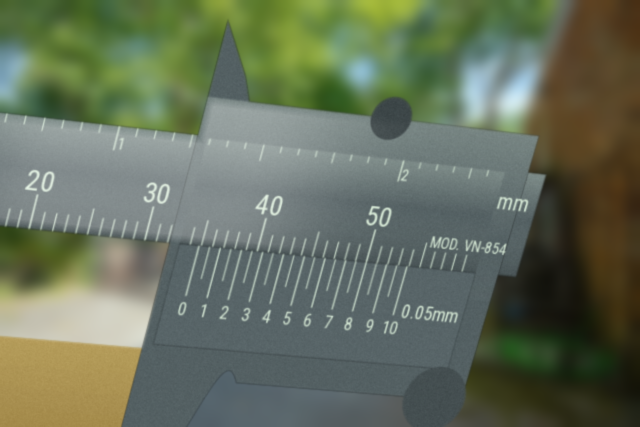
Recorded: **34.8** mm
